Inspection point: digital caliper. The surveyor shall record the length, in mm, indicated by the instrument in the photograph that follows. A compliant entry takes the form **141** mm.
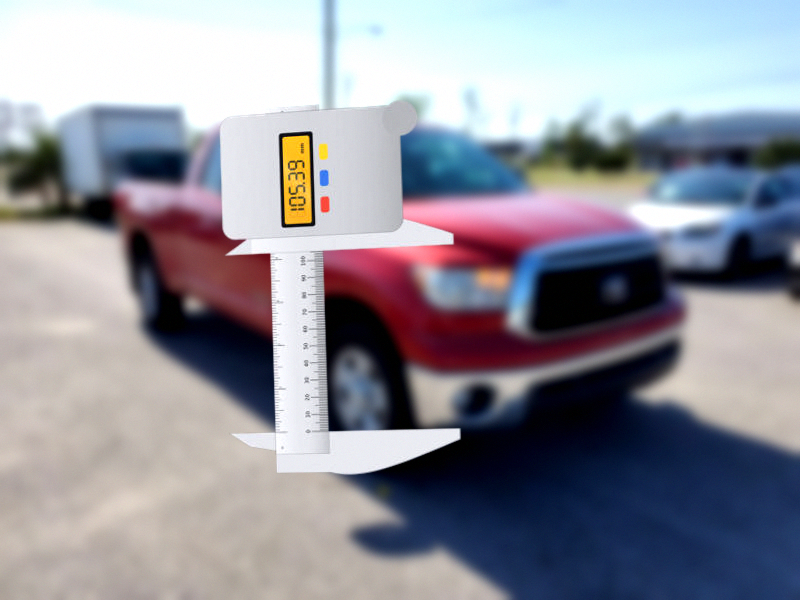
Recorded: **105.39** mm
